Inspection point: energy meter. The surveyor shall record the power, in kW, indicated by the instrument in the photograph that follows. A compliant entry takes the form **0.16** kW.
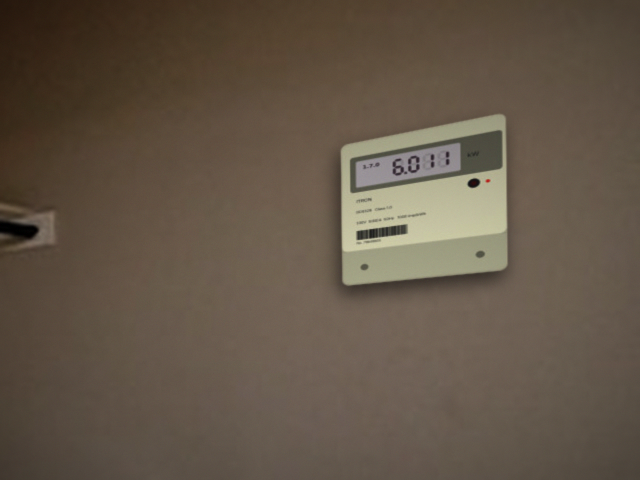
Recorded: **6.011** kW
